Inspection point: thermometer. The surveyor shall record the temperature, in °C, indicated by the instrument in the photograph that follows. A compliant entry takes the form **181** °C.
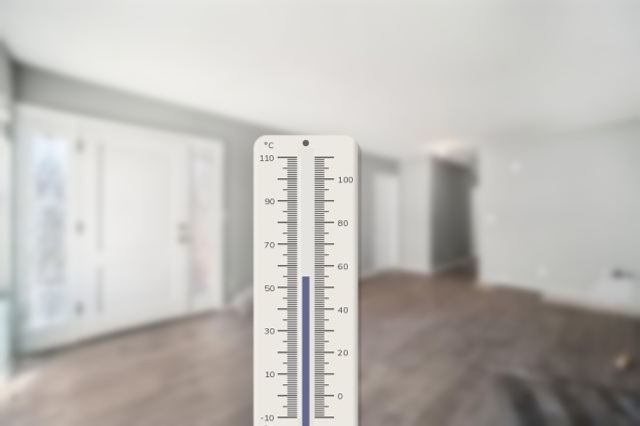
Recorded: **55** °C
